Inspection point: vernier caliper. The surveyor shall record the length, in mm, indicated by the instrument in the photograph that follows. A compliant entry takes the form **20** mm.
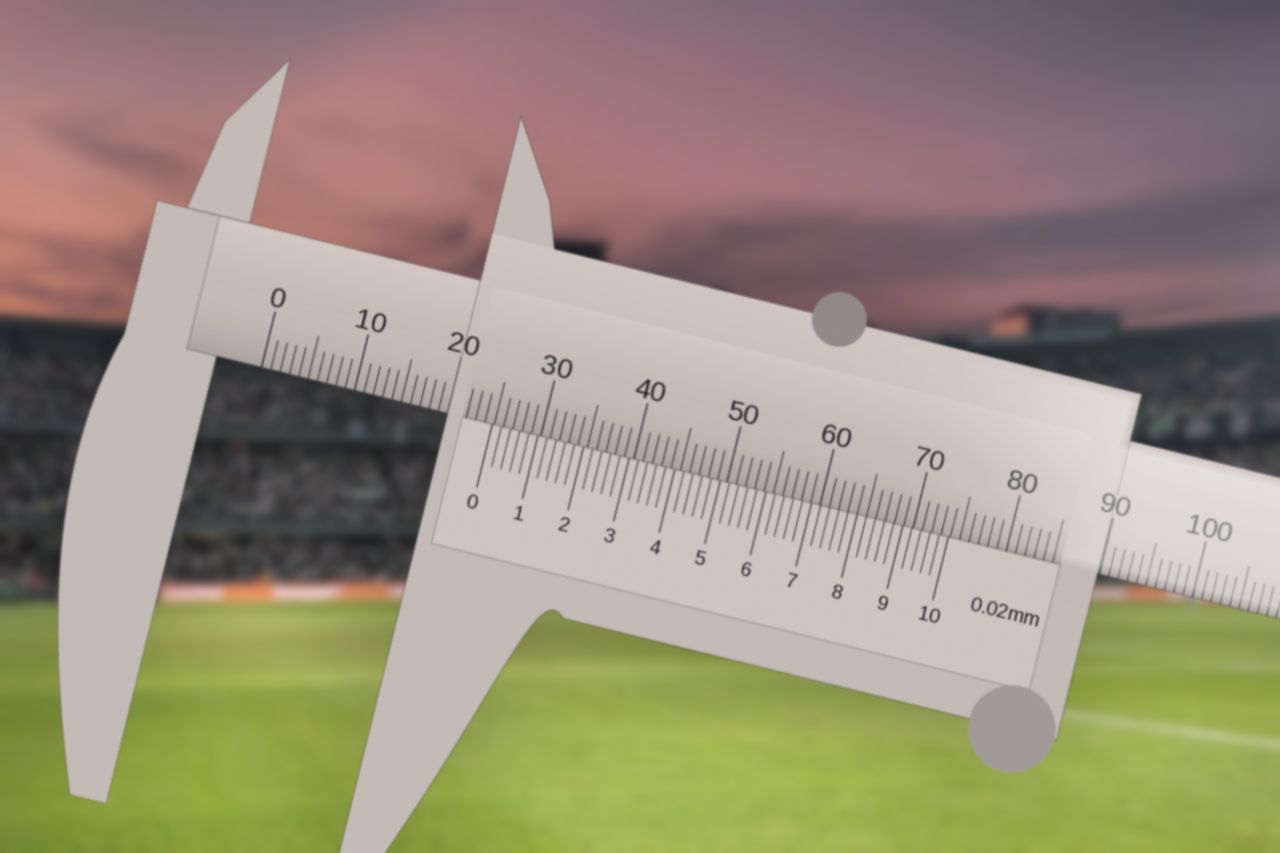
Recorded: **24.8** mm
